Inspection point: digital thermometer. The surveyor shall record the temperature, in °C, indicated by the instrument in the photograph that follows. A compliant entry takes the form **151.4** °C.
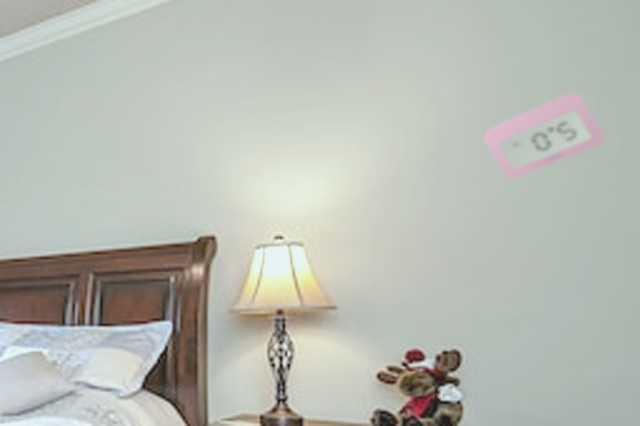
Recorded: **5.0** °C
